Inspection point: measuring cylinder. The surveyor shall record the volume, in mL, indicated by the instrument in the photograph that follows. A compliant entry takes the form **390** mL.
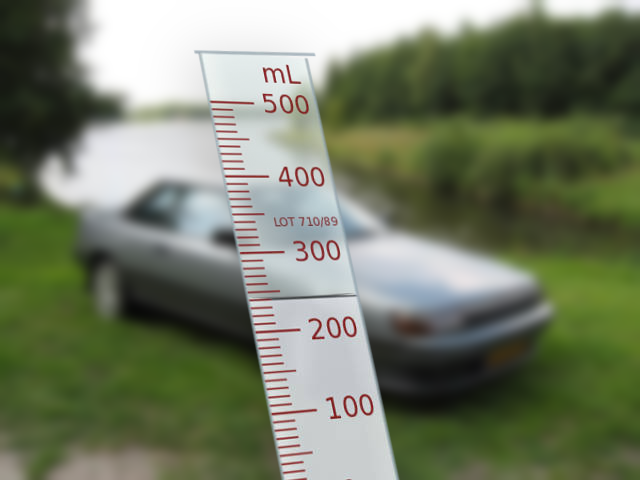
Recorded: **240** mL
